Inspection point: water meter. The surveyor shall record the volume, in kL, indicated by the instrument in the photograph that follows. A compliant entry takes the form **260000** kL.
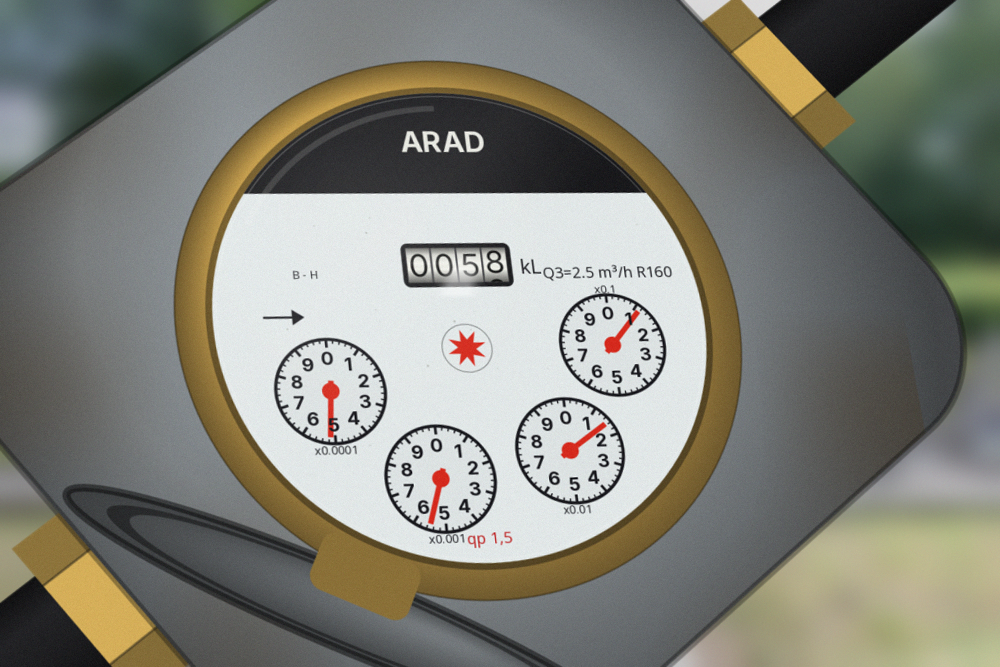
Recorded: **58.1155** kL
